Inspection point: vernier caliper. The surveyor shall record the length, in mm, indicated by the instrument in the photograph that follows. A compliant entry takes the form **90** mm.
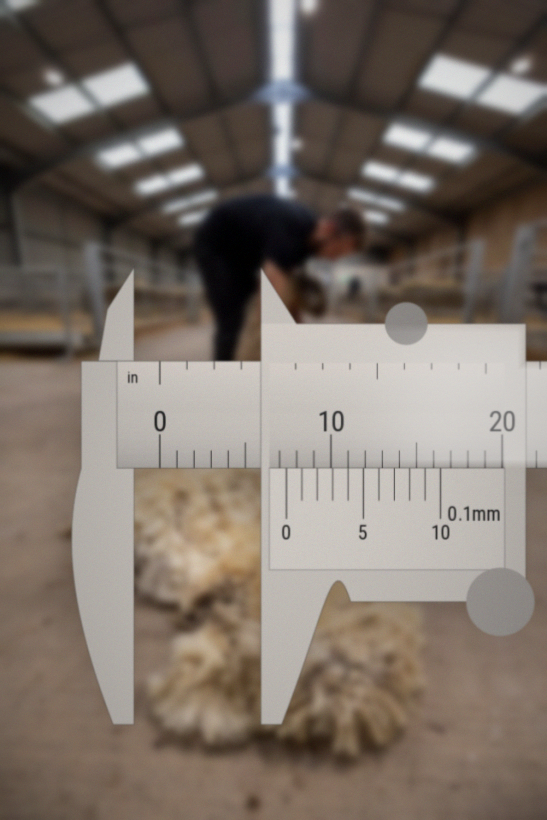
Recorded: **7.4** mm
